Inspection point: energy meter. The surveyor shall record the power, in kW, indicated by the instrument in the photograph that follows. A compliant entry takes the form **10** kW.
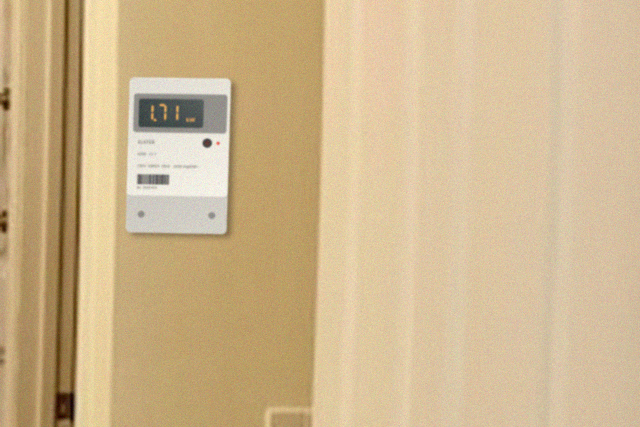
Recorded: **1.71** kW
